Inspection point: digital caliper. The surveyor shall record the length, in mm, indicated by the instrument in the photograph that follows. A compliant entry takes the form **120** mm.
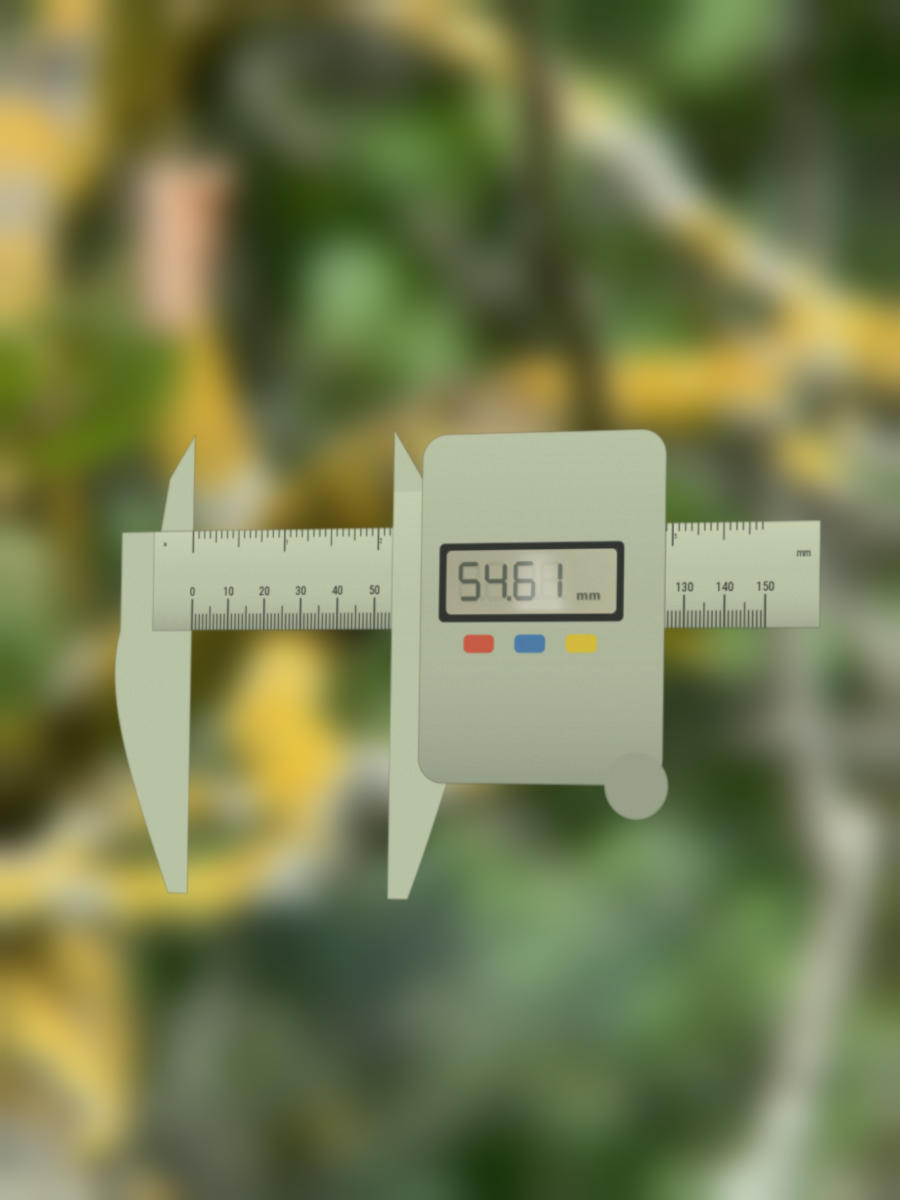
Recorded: **54.61** mm
